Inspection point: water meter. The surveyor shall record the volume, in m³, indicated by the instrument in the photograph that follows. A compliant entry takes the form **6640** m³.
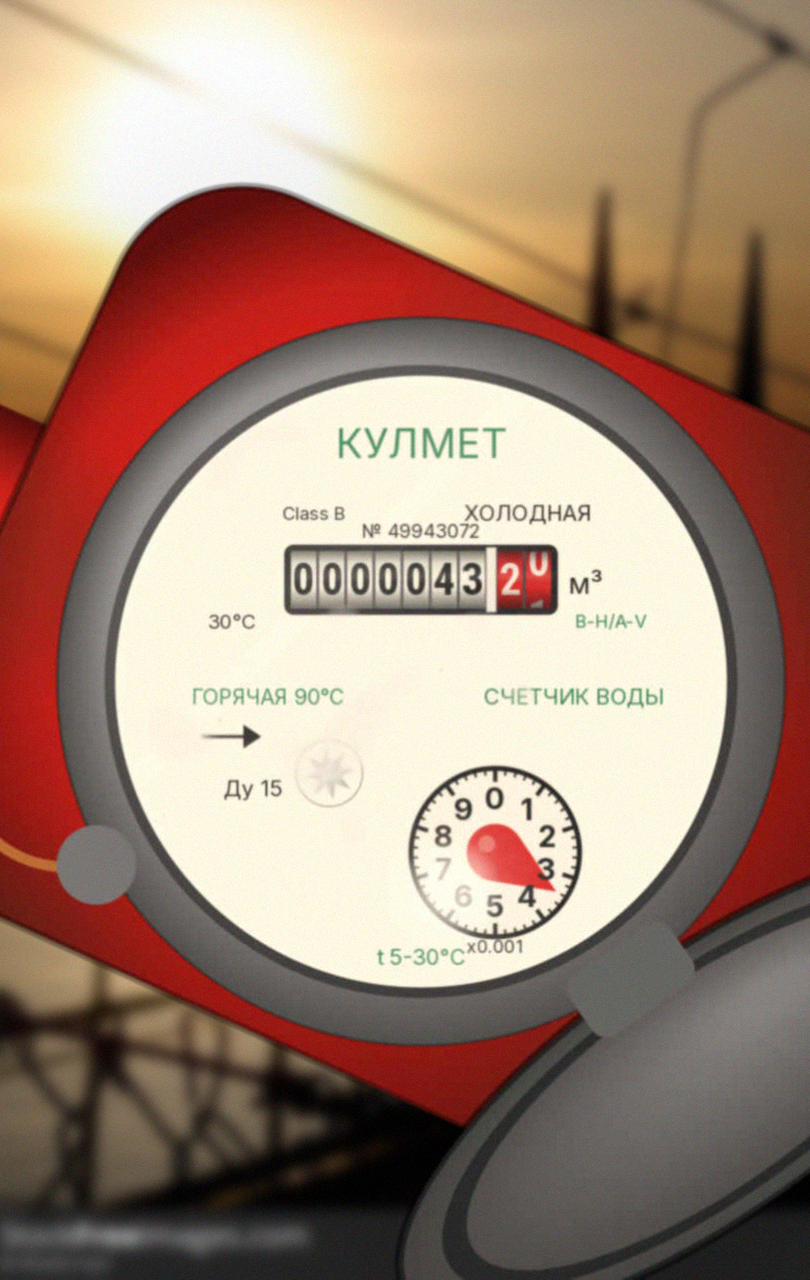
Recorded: **43.203** m³
